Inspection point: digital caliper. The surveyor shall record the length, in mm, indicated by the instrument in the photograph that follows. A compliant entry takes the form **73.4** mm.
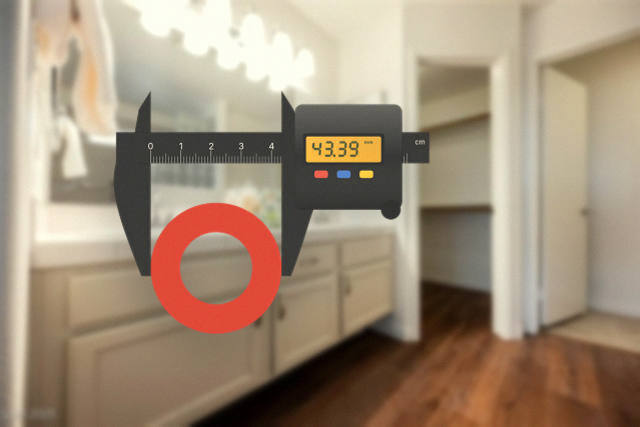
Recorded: **43.39** mm
